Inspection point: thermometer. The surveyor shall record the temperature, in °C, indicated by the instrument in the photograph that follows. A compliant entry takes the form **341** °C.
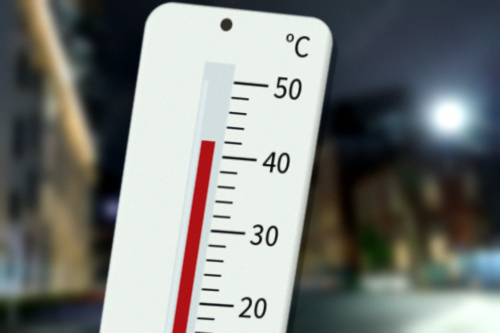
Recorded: **42** °C
